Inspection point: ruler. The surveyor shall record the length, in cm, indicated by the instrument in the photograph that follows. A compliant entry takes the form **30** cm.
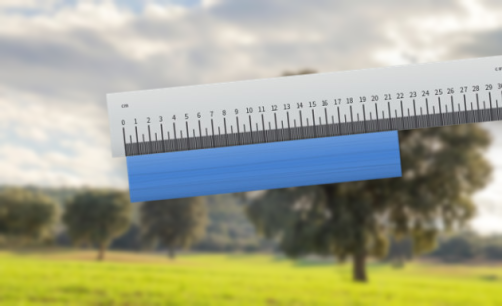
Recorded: **21.5** cm
